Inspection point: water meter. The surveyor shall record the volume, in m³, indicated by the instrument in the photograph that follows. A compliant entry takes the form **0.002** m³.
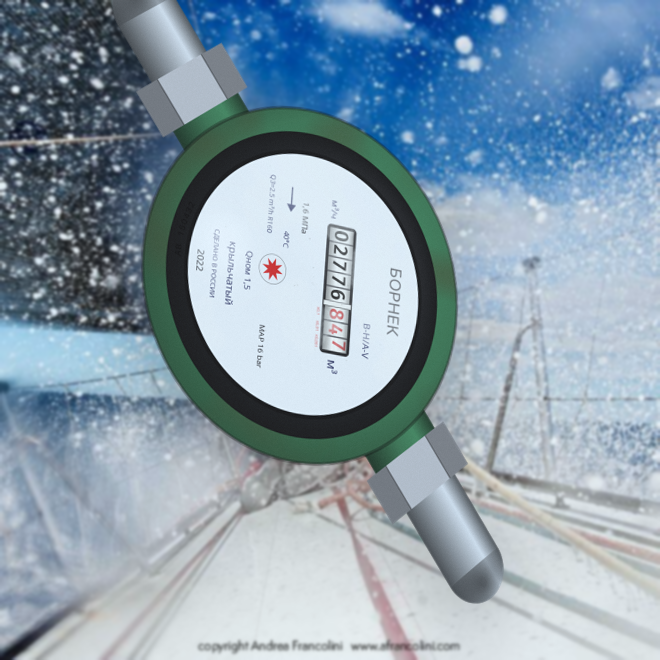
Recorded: **2776.847** m³
